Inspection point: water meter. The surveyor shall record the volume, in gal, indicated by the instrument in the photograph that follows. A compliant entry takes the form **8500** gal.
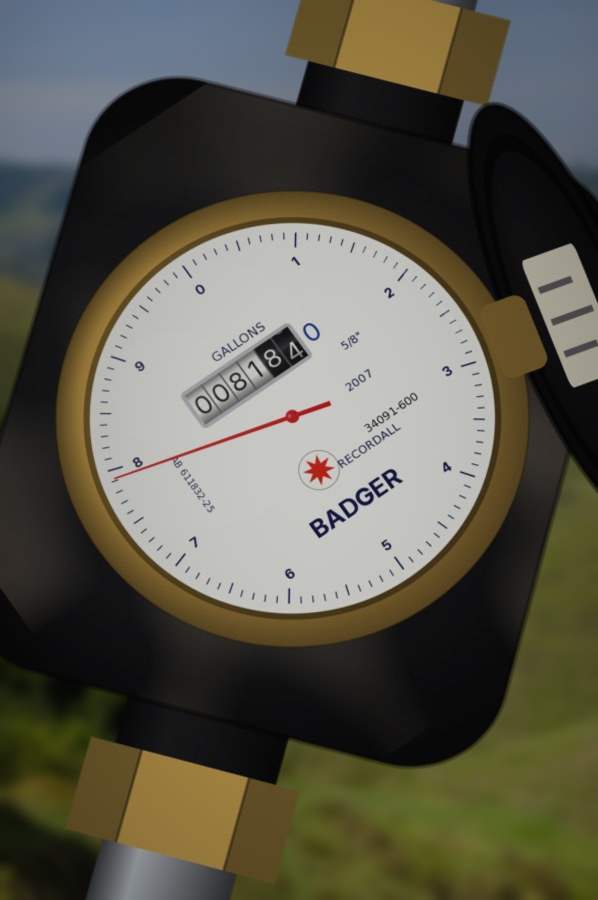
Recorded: **81837.9** gal
